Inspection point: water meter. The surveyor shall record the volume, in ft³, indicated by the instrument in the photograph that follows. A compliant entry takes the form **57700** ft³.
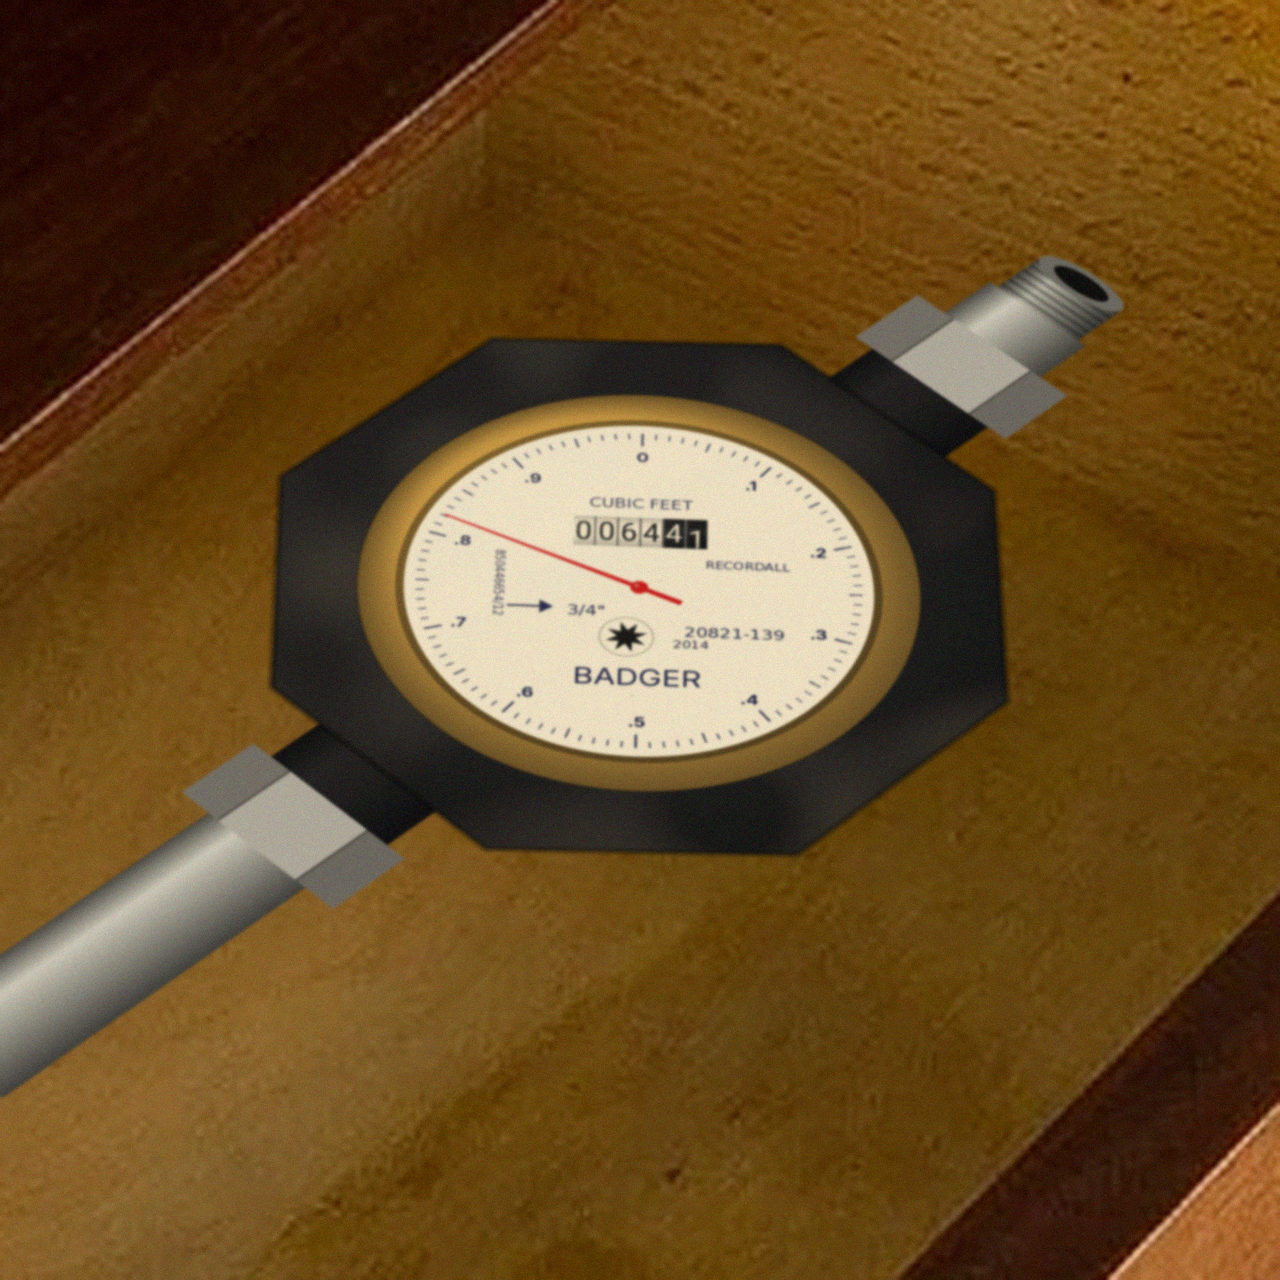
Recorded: **6440.82** ft³
